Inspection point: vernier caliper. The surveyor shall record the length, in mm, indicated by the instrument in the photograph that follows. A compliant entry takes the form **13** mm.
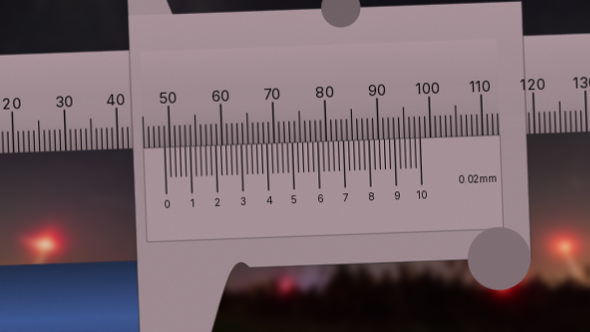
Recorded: **49.0** mm
